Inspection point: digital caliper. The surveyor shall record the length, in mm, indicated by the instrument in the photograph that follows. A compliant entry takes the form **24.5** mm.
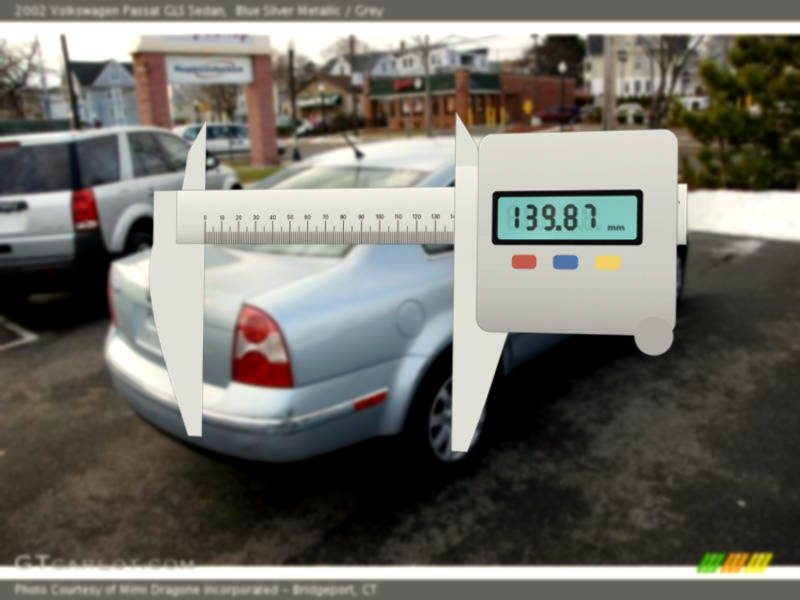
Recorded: **139.87** mm
